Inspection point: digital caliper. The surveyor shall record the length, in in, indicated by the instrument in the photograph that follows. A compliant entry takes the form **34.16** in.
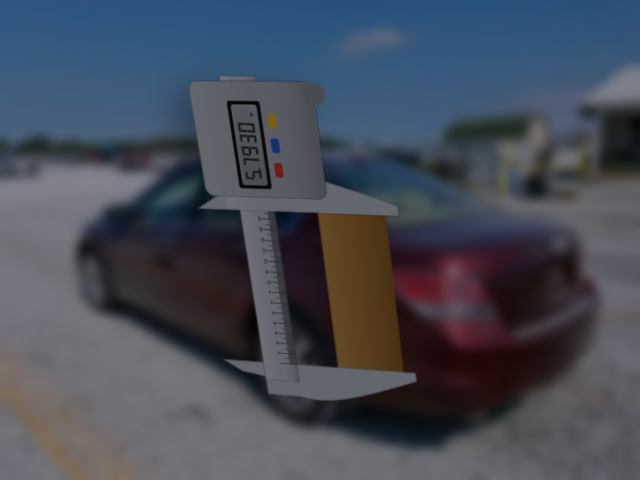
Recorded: **5.7930** in
